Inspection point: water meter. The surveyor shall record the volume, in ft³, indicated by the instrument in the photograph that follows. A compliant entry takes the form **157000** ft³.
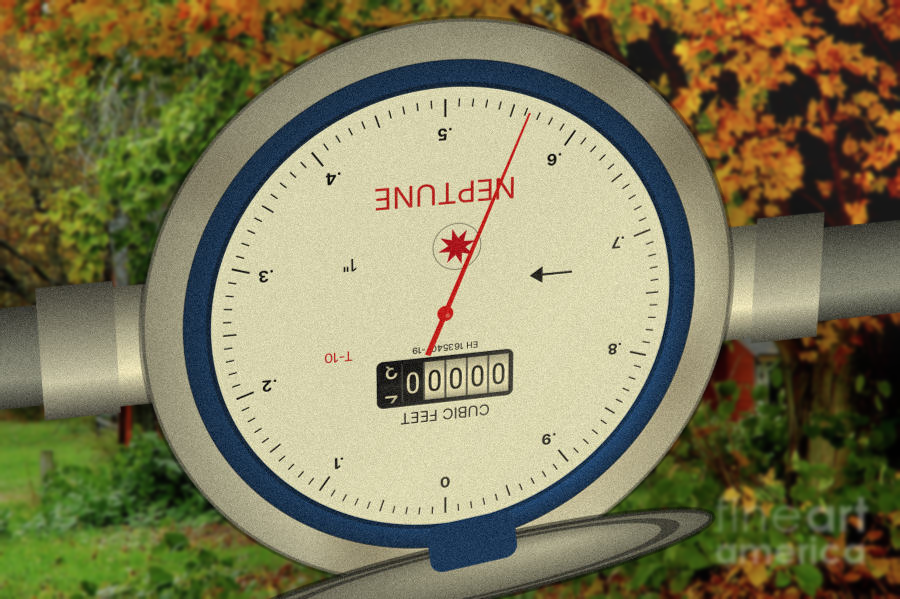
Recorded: **2.56** ft³
